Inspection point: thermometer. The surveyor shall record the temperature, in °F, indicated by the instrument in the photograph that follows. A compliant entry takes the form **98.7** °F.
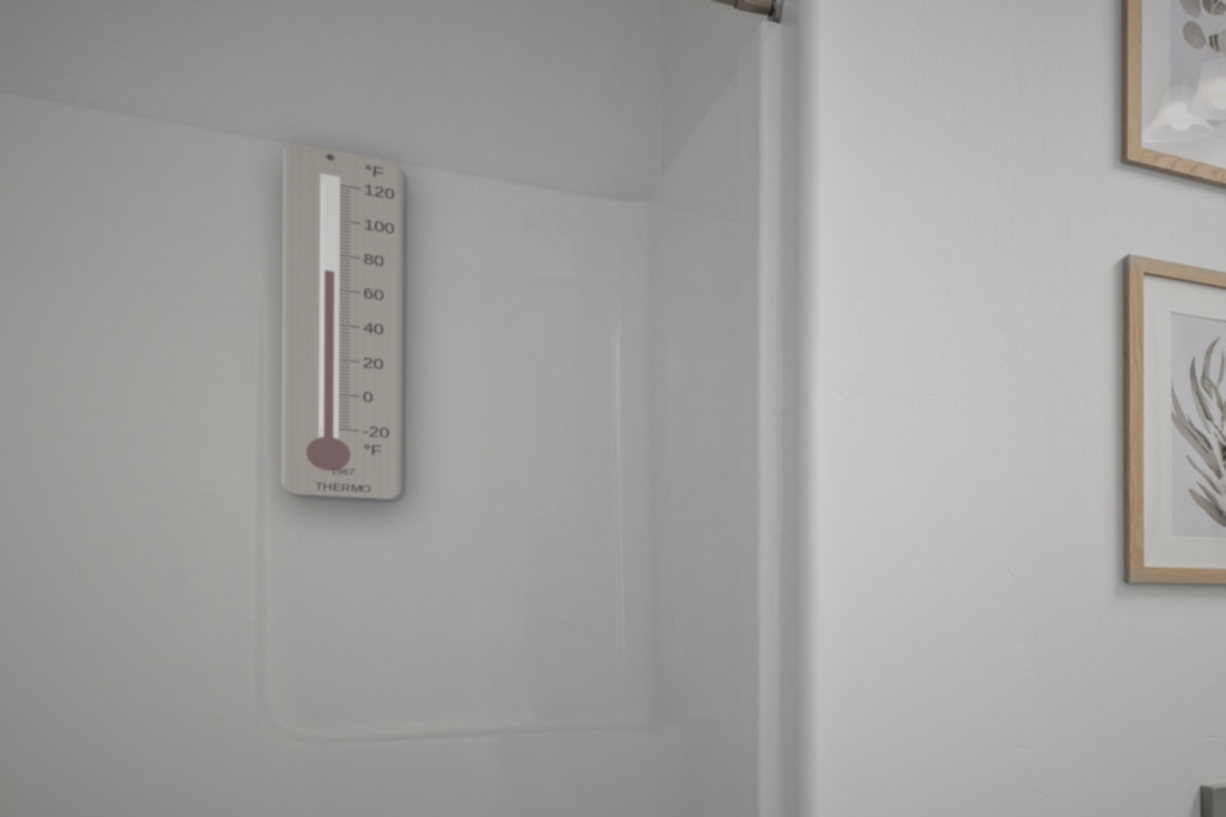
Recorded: **70** °F
